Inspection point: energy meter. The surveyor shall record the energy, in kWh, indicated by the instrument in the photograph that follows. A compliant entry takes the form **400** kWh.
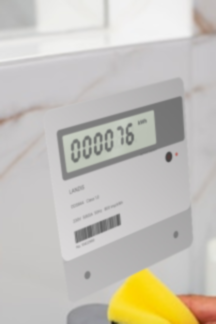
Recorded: **76** kWh
